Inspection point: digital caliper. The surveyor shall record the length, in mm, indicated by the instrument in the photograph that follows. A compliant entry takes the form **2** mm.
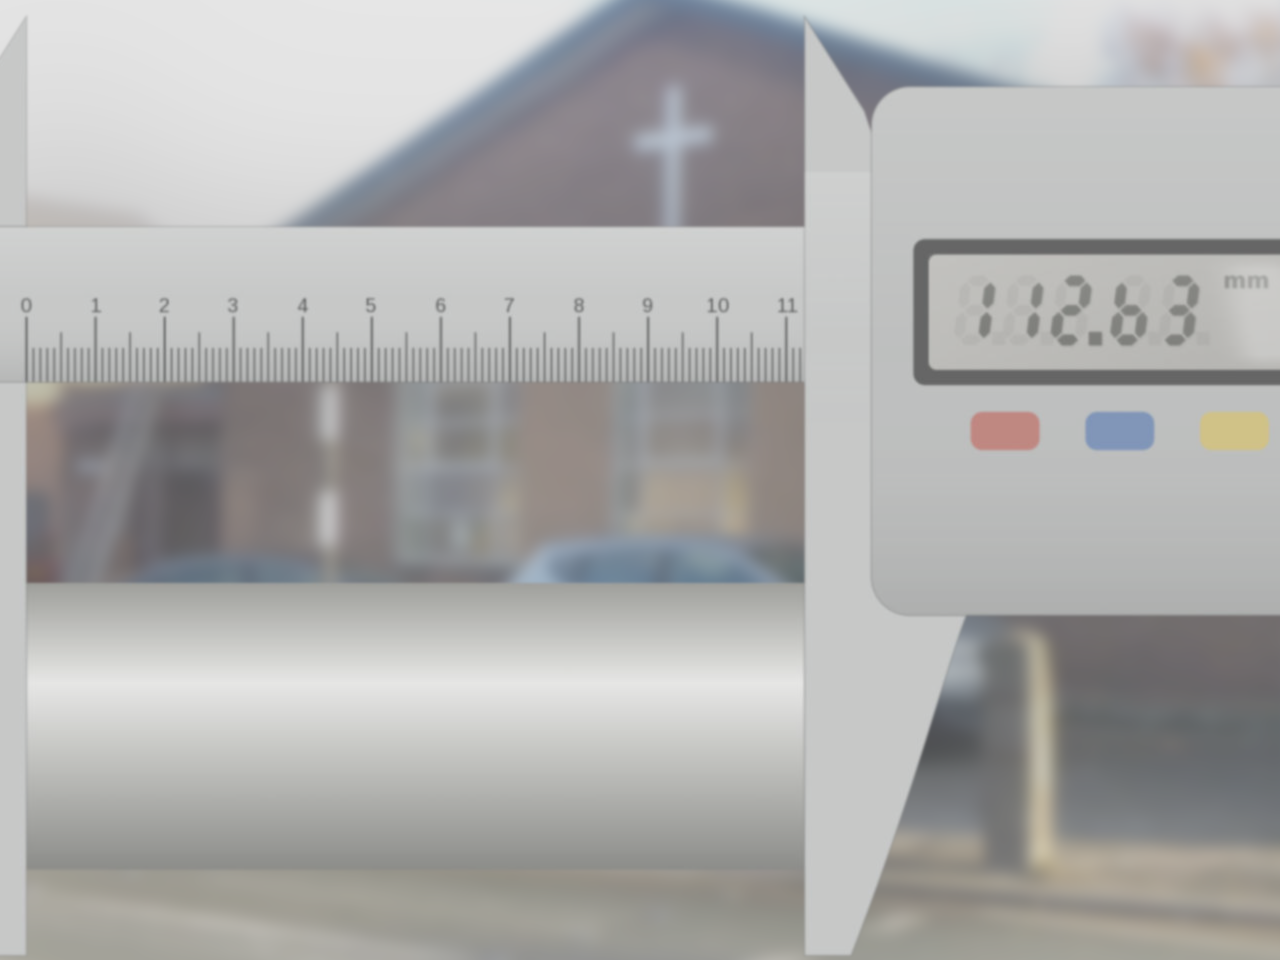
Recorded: **112.63** mm
